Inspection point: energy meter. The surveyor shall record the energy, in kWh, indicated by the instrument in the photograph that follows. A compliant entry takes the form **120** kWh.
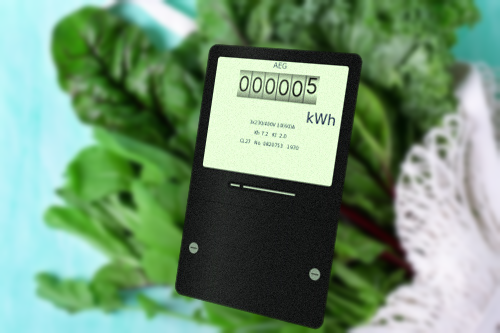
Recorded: **5** kWh
